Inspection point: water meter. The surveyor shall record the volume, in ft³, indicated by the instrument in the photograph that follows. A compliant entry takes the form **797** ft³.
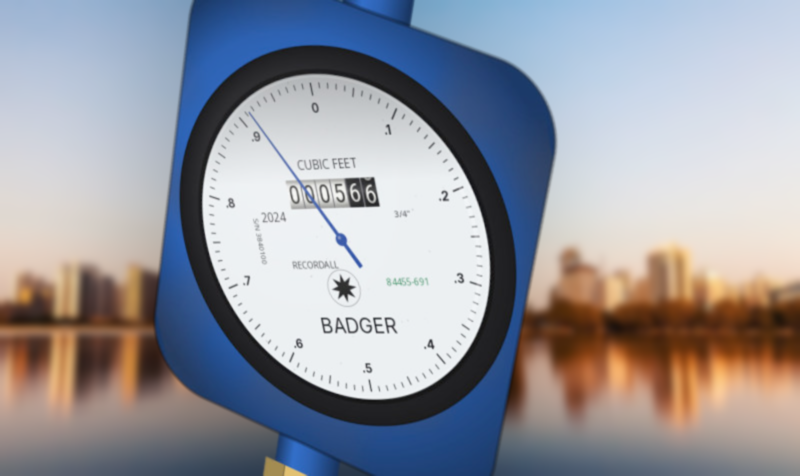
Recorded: **565.91** ft³
